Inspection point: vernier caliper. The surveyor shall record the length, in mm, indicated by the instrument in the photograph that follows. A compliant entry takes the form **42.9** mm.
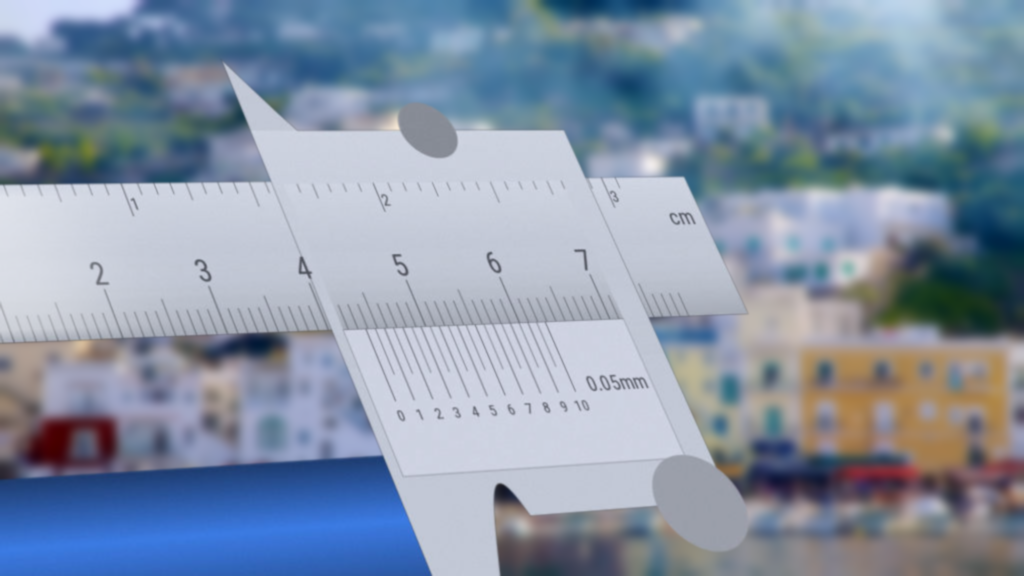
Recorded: **43.8** mm
